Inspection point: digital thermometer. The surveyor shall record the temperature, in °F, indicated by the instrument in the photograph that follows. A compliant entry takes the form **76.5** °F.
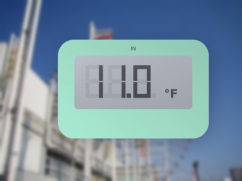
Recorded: **11.0** °F
